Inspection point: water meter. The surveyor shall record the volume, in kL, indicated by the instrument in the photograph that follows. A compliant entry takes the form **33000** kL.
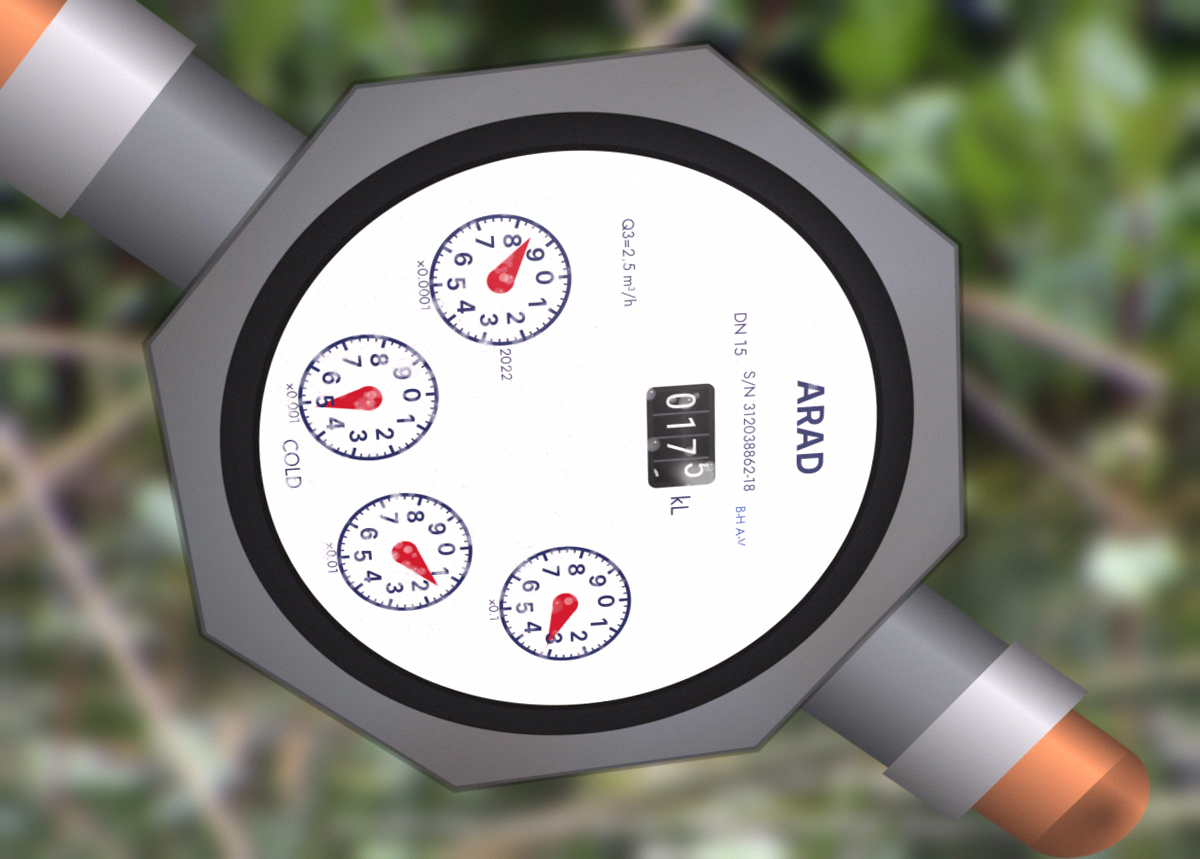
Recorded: **175.3148** kL
